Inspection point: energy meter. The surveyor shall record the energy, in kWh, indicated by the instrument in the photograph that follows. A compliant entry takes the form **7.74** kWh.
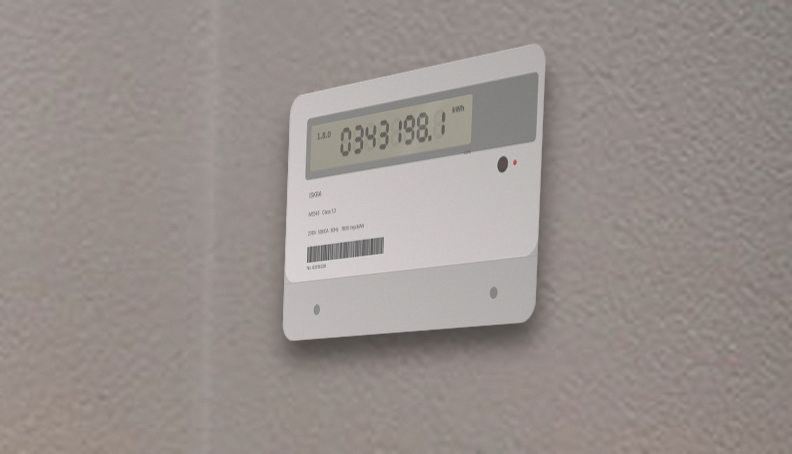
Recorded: **343198.1** kWh
